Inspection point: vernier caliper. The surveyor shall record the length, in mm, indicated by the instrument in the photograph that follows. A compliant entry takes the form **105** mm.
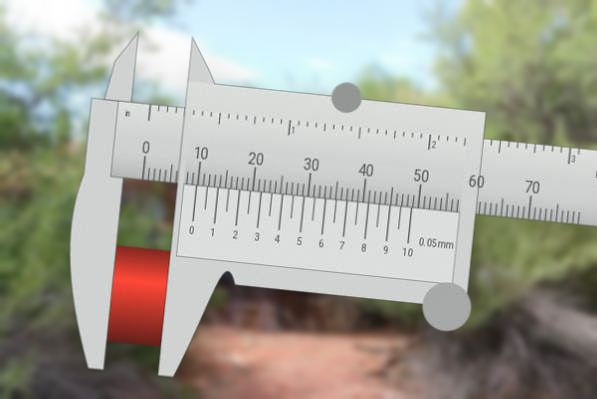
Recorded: **9.8** mm
